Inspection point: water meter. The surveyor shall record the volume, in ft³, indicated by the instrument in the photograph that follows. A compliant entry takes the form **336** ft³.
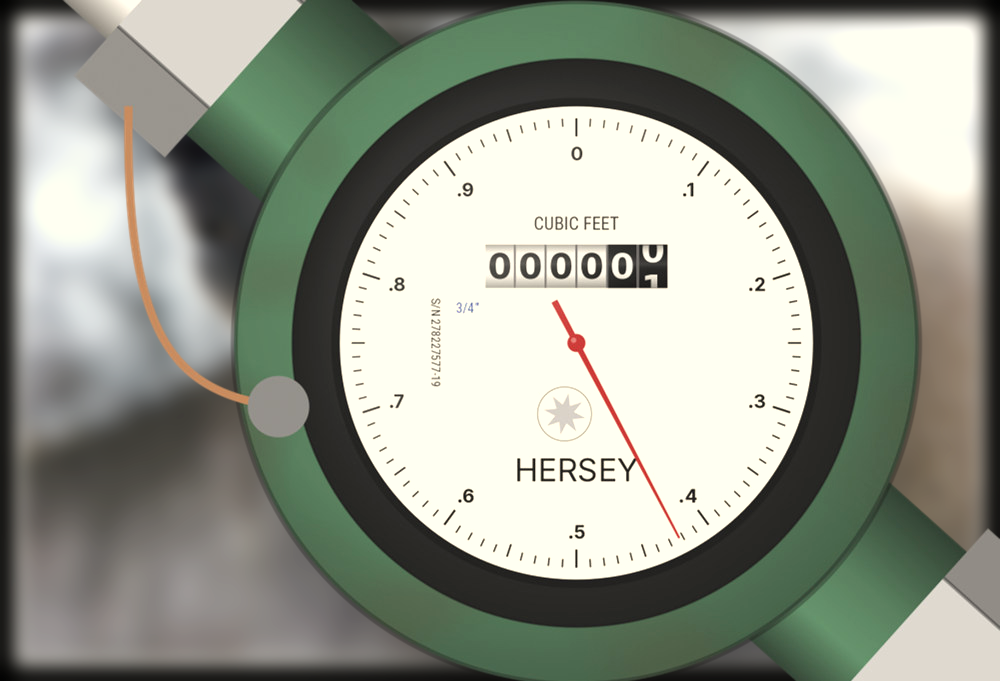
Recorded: **0.42** ft³
